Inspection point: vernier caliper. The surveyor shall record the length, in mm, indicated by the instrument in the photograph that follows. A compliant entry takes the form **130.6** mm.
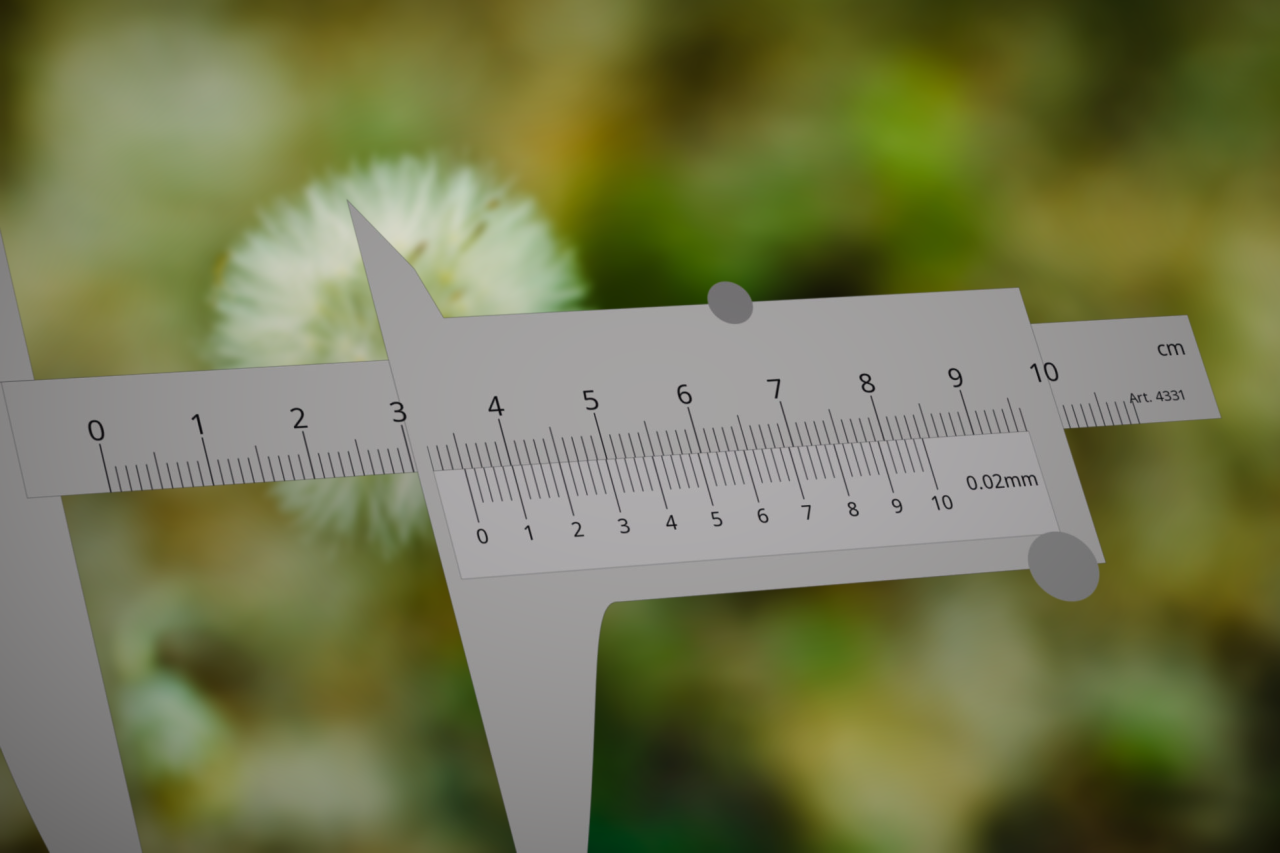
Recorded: **35.2** mm
